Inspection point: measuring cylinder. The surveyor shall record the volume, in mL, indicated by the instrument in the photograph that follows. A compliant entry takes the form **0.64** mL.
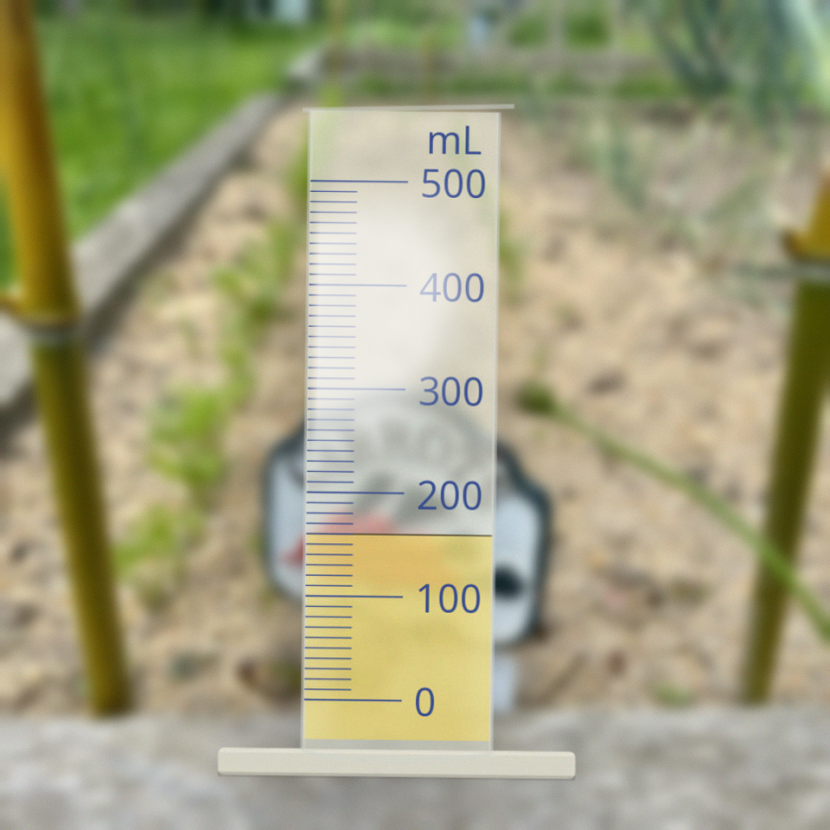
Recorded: **160** mL
